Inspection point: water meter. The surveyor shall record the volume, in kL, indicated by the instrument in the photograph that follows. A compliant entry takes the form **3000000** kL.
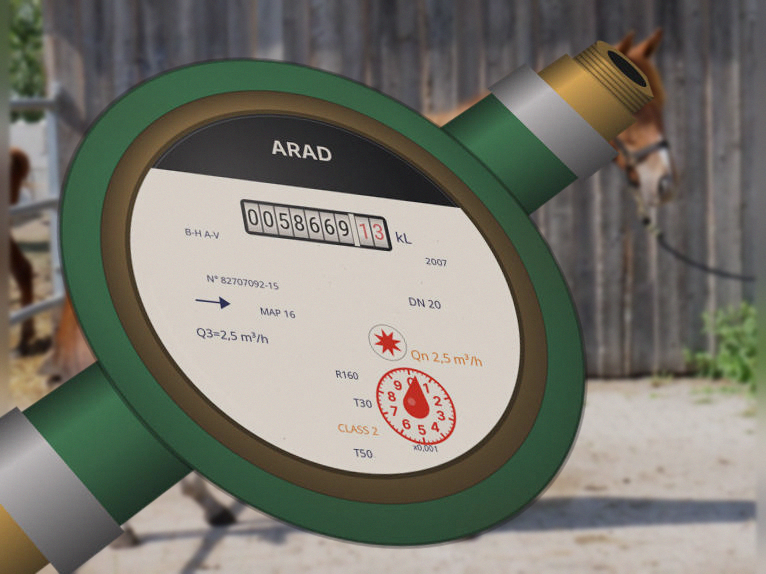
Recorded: **58669.130** kL
